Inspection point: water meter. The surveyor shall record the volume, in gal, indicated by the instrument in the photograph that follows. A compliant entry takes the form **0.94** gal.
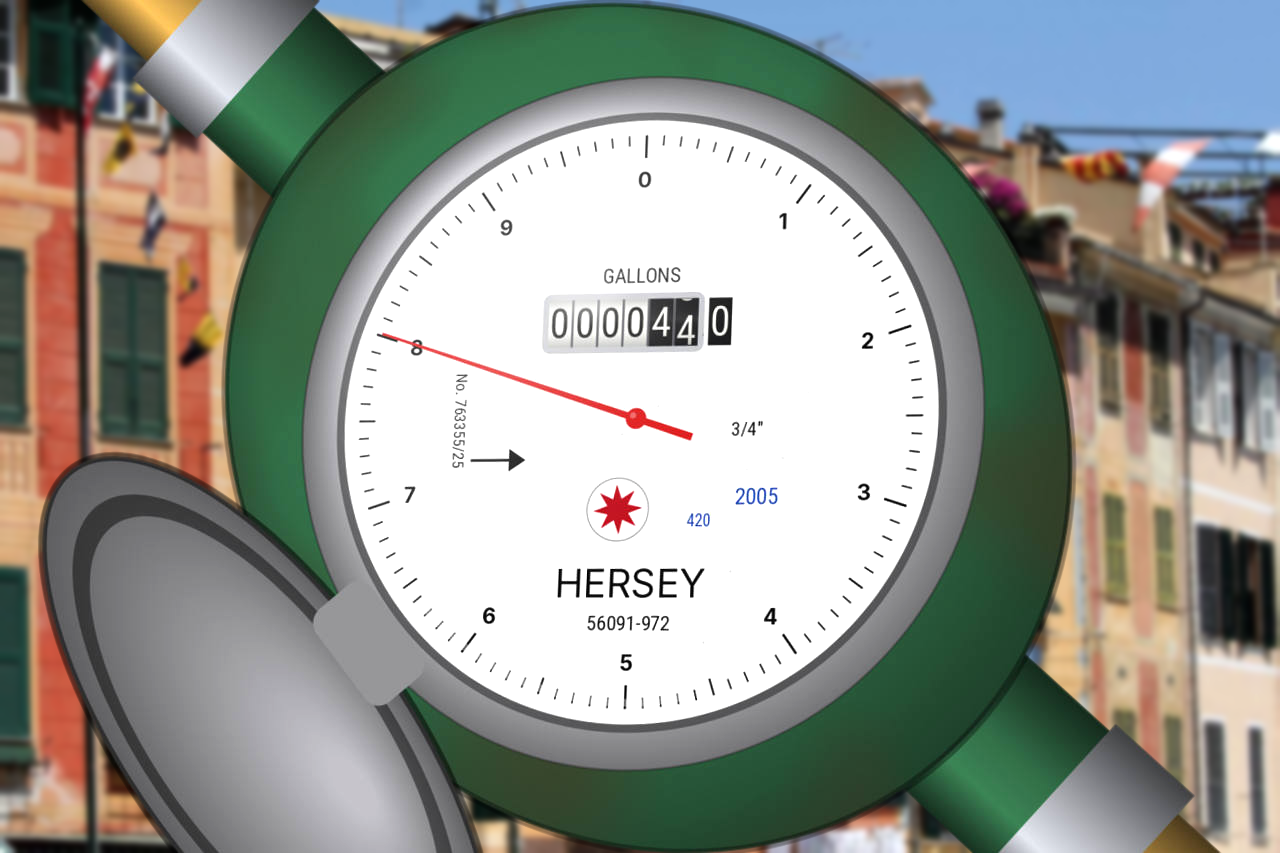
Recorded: **438.0** gal
